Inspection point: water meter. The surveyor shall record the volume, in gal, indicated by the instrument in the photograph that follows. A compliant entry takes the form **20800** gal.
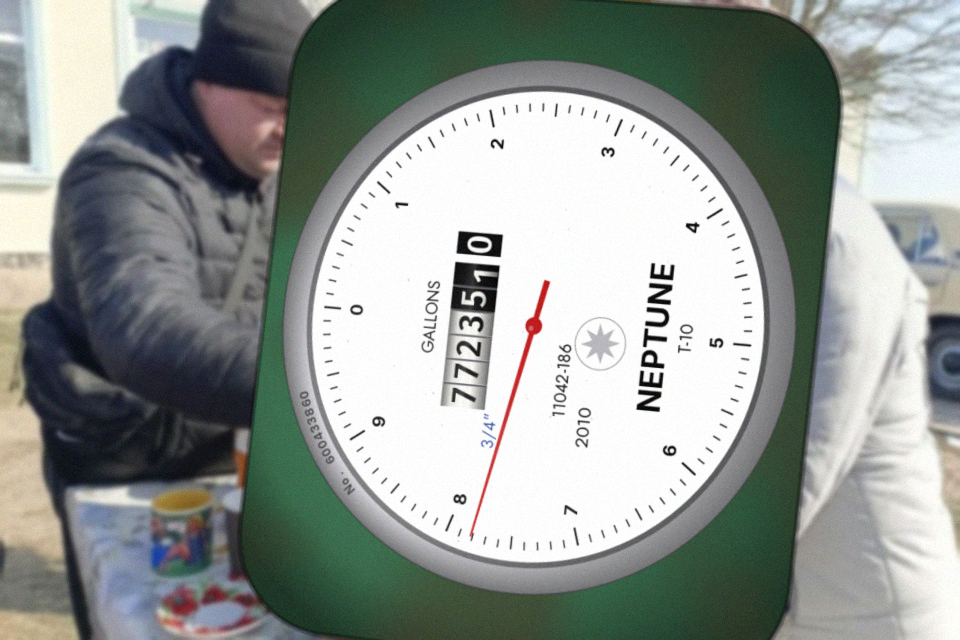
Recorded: **7723507.8** gal
